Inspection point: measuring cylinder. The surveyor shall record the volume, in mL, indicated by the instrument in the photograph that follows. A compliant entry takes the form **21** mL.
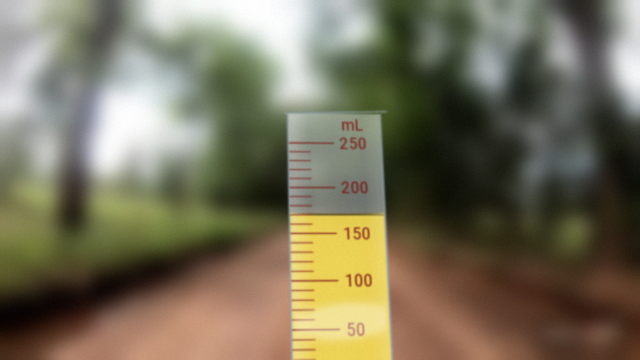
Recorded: **170** mL
